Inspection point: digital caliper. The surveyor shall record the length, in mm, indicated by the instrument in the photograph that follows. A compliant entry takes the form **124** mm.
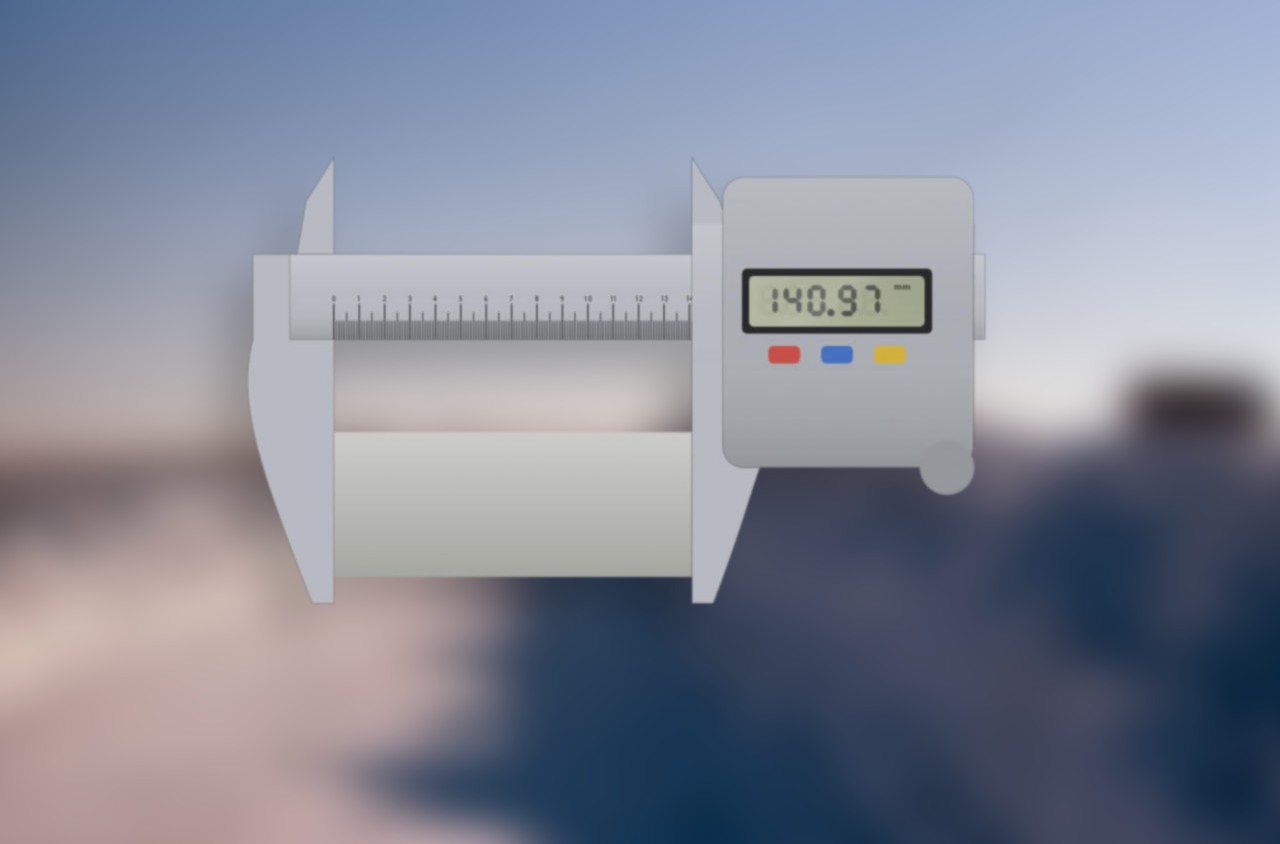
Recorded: **140.97** mm
